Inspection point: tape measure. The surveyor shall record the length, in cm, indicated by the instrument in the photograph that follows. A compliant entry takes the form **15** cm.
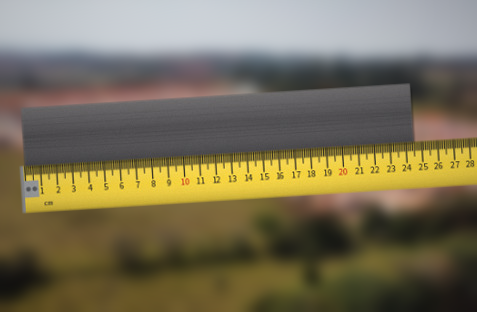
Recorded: **24.5** cm
